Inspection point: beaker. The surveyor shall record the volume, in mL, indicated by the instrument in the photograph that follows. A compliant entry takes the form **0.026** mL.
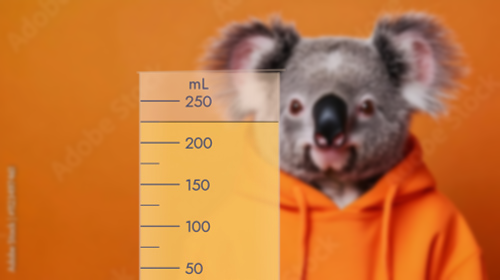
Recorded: **225** mL
